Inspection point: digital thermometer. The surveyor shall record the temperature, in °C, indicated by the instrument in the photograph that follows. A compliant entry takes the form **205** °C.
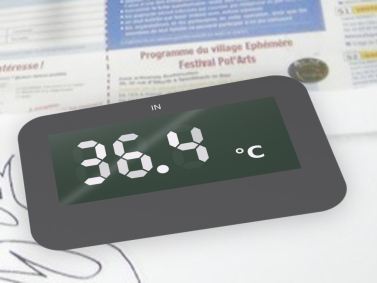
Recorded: **36.4** °C
